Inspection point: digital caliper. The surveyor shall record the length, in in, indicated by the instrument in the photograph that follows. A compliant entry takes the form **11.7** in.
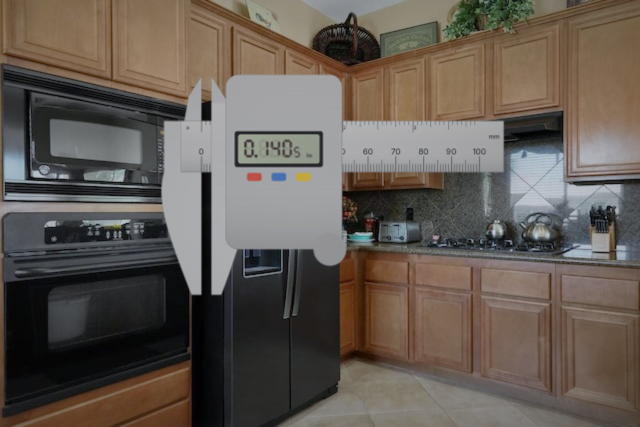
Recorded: **0.1405** in
